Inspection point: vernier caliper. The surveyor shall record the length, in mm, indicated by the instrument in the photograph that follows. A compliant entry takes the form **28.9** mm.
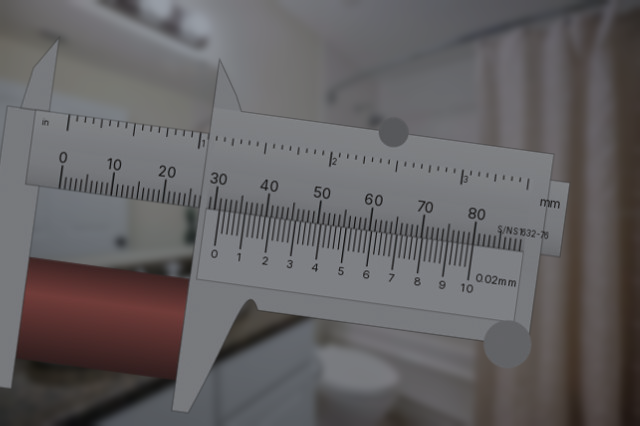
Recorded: **31.0** mm
